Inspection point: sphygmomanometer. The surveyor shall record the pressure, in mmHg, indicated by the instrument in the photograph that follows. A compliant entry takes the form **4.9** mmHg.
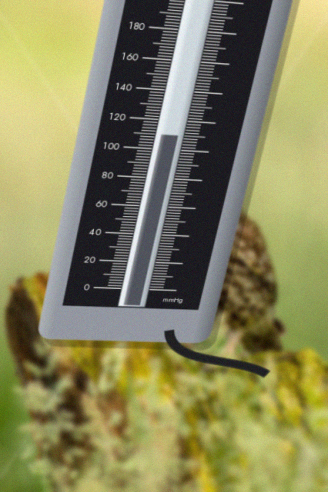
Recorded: **110** mmHg
